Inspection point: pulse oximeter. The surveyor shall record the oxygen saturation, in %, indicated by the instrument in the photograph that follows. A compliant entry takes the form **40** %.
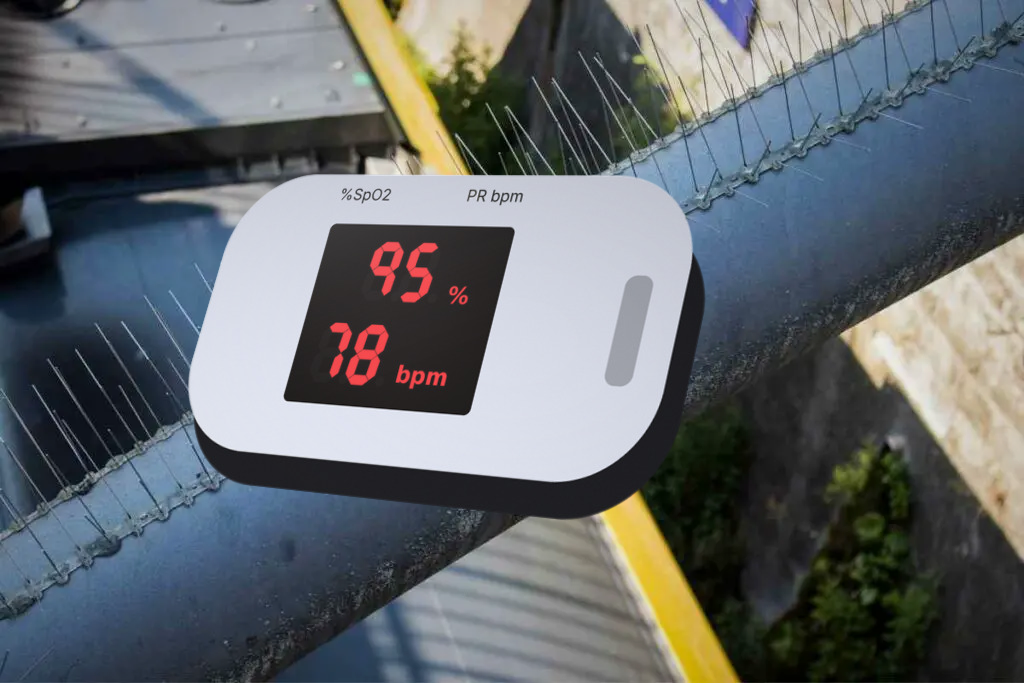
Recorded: **95** %
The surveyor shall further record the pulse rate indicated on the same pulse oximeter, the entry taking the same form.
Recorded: **78** bpm
